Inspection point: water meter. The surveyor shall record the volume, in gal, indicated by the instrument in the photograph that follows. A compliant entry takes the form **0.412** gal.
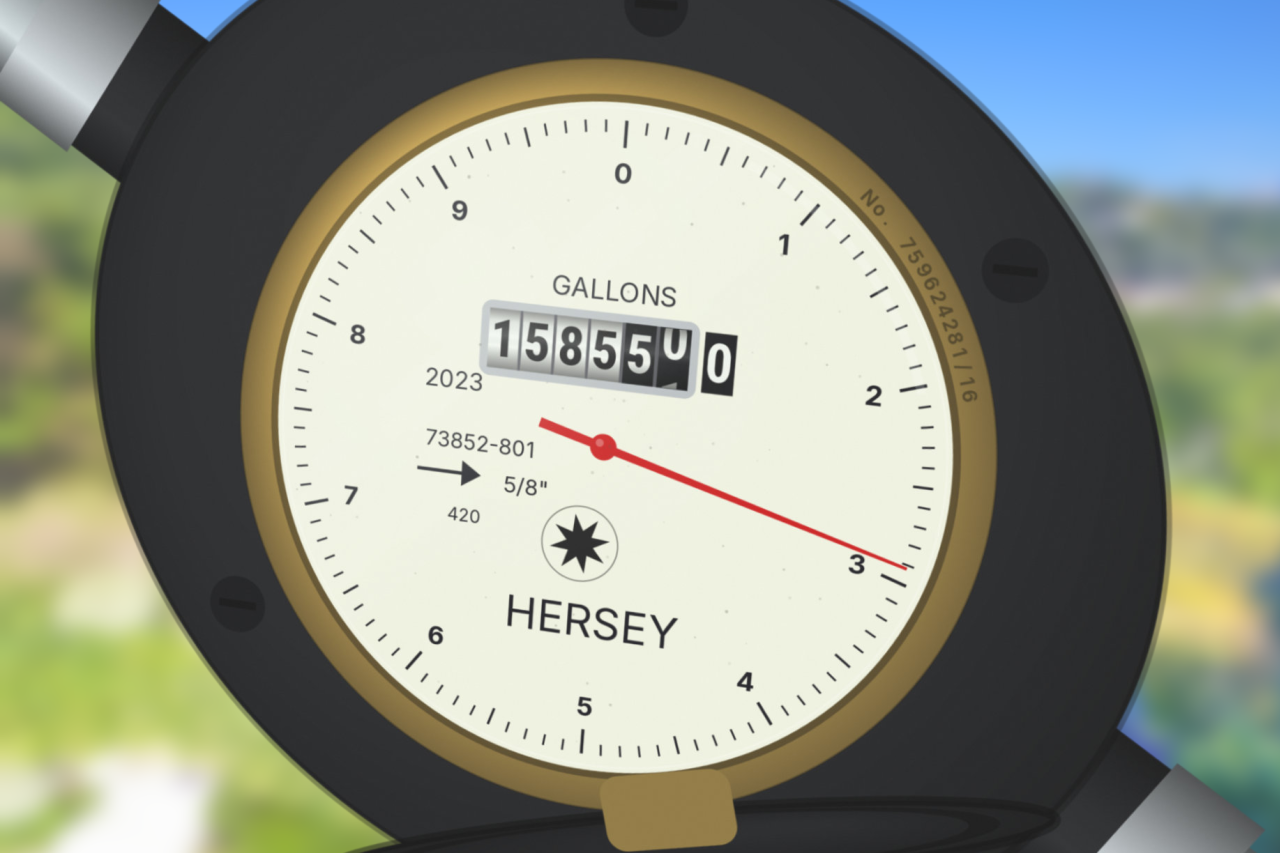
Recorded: **1585502.9** gal
